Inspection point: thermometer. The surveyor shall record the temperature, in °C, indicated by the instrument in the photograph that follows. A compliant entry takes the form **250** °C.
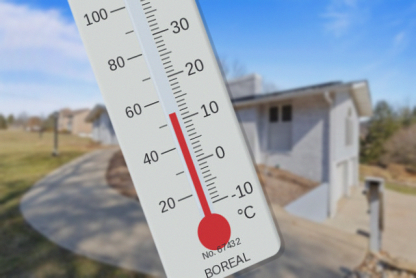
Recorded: **12** °C
